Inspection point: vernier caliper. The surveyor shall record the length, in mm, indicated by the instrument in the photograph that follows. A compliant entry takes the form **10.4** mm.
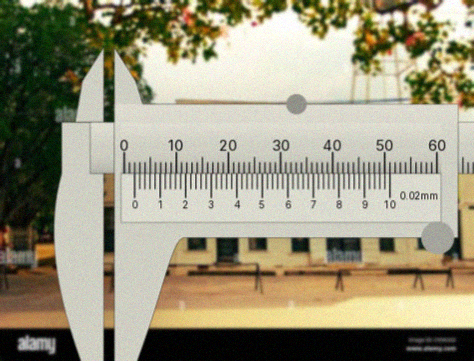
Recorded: **2.0** mm
